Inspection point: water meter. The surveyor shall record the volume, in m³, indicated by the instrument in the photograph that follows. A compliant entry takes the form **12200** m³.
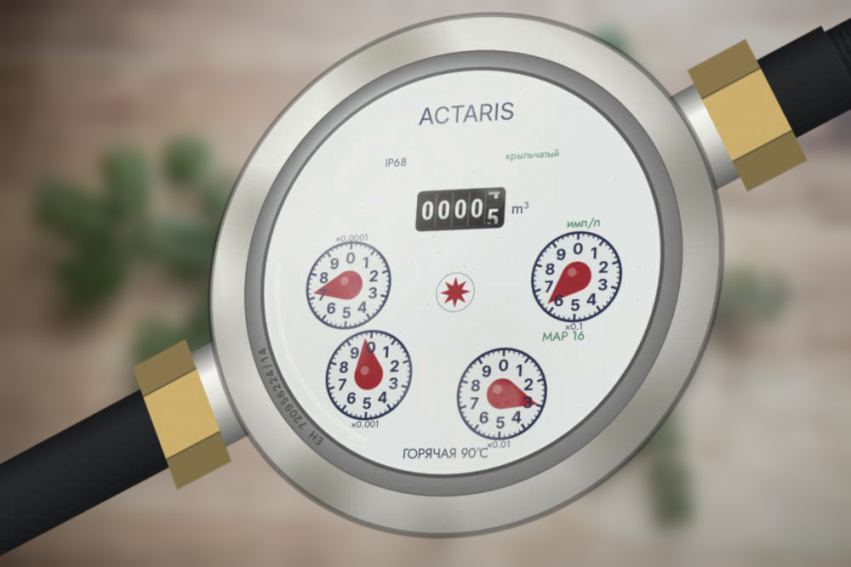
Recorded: **4.6297** m³
